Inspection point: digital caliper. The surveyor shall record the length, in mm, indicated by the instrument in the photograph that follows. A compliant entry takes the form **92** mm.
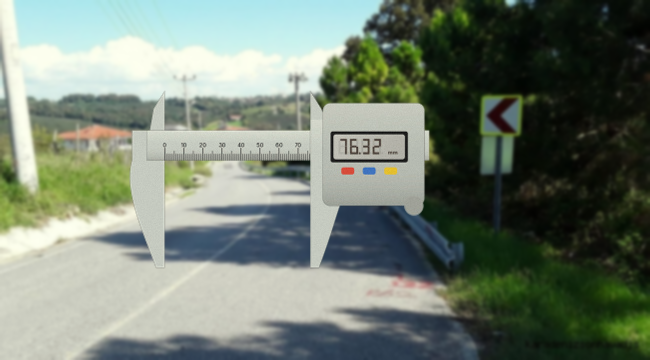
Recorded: **76.32** mm
